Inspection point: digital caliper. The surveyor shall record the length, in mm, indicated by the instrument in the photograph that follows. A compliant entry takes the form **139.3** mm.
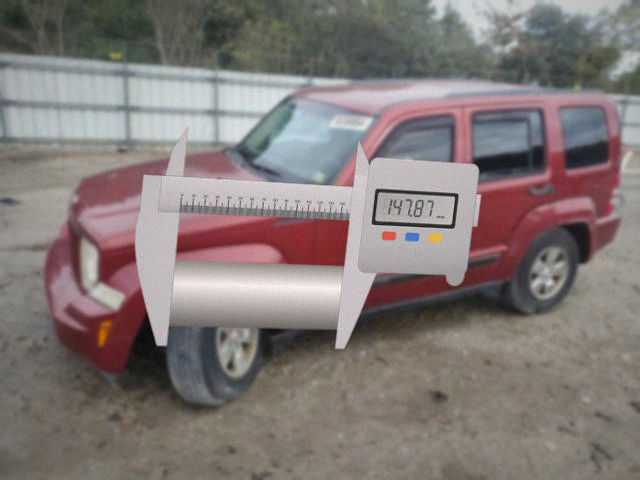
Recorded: **147.87** mm
